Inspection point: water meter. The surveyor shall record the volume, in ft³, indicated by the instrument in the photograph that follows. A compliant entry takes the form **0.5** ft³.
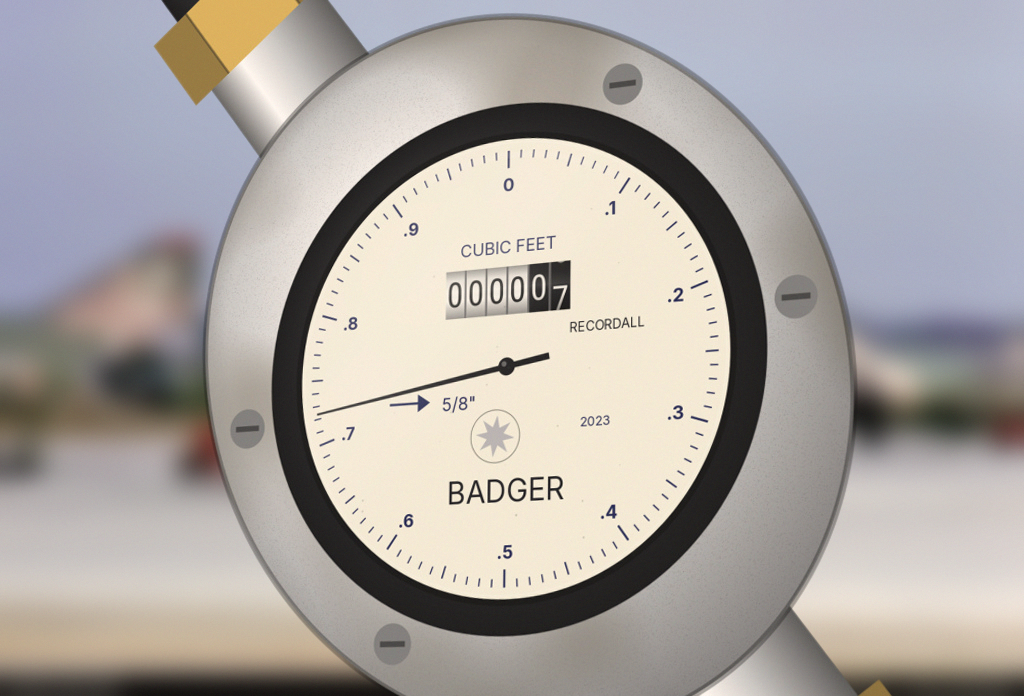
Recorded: **6.72** ft³
